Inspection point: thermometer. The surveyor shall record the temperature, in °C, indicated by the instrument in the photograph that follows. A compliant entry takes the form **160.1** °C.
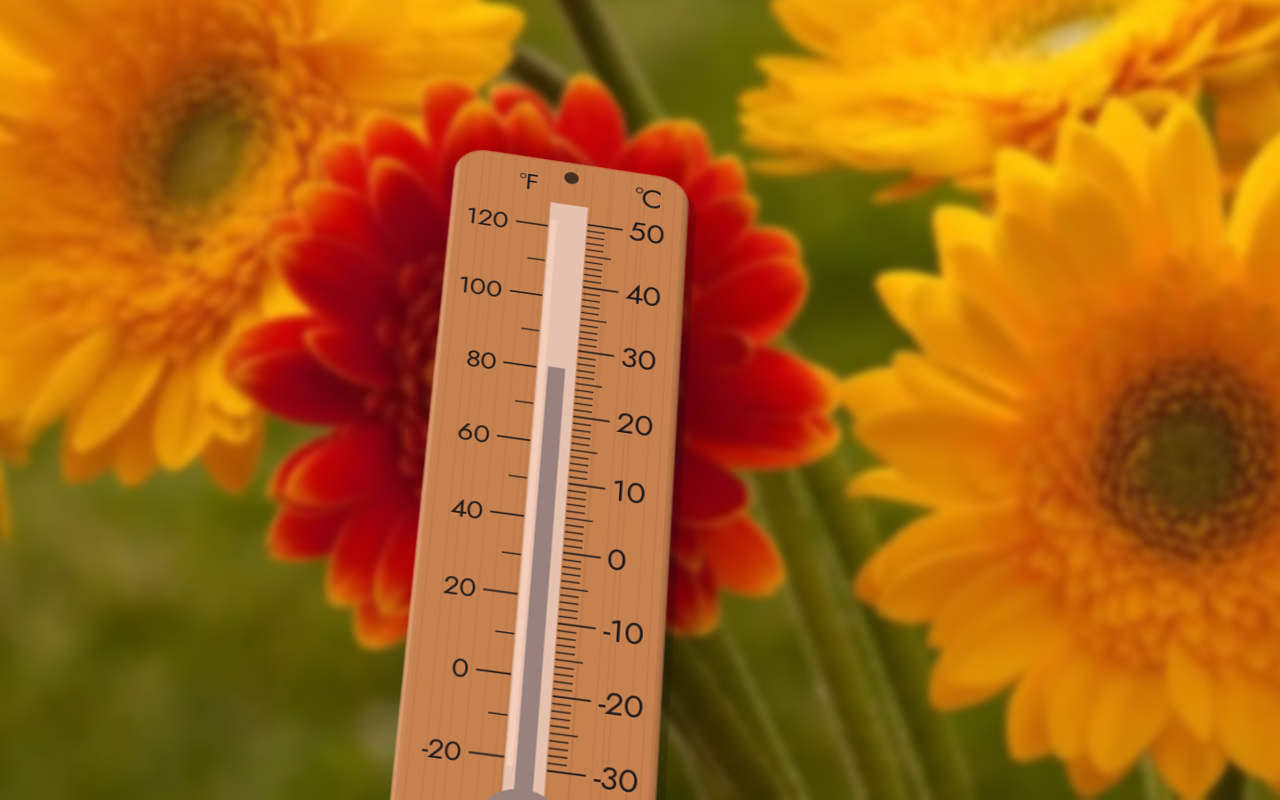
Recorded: **27** °C
